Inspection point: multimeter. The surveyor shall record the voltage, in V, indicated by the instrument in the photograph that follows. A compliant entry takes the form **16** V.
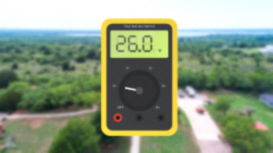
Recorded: **26.0** V
